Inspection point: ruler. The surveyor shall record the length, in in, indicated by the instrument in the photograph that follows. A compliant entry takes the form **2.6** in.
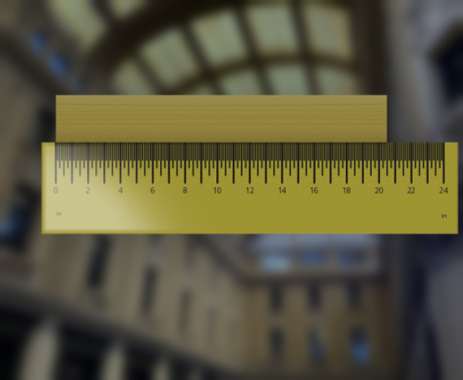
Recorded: **20.5** in
